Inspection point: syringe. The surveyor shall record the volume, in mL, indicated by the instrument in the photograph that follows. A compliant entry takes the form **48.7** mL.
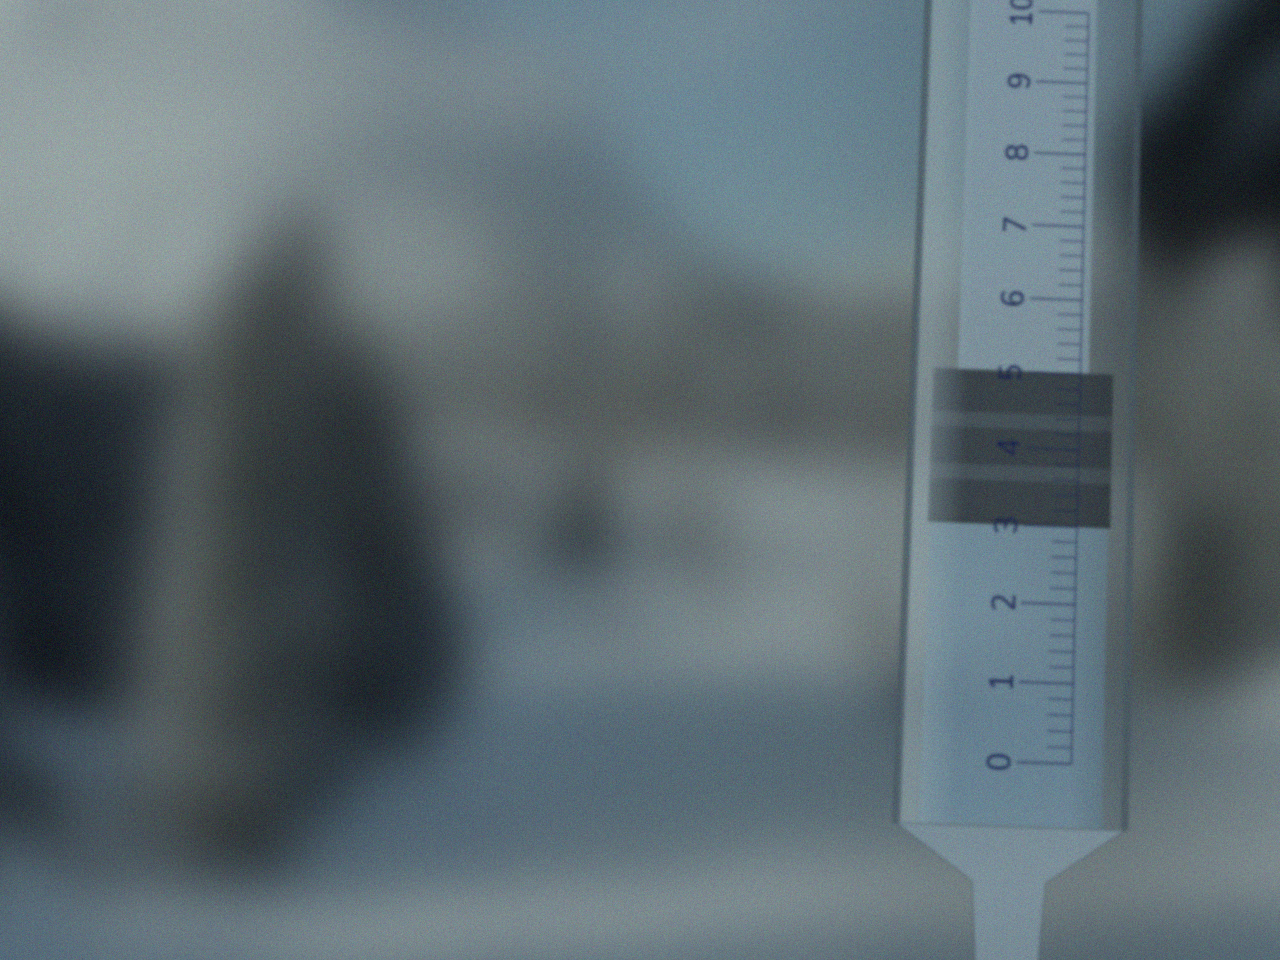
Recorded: **3** mL
